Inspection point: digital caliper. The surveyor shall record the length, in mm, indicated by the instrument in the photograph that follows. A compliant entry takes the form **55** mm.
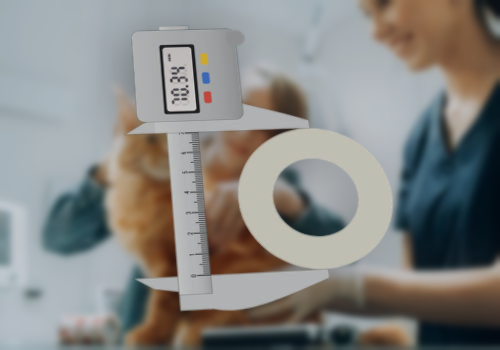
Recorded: **70.34** mm
